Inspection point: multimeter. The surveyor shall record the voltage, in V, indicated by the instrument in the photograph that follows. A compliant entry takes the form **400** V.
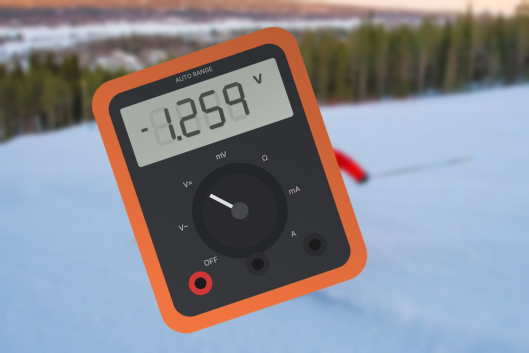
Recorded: **-1.259** V
